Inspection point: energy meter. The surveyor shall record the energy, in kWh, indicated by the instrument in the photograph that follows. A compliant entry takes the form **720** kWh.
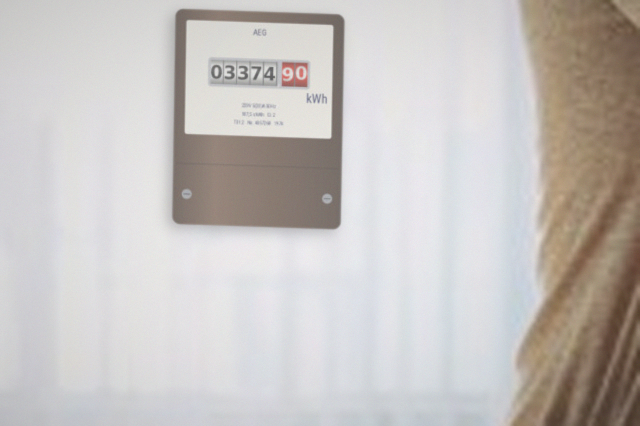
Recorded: **3374.90** kWh
